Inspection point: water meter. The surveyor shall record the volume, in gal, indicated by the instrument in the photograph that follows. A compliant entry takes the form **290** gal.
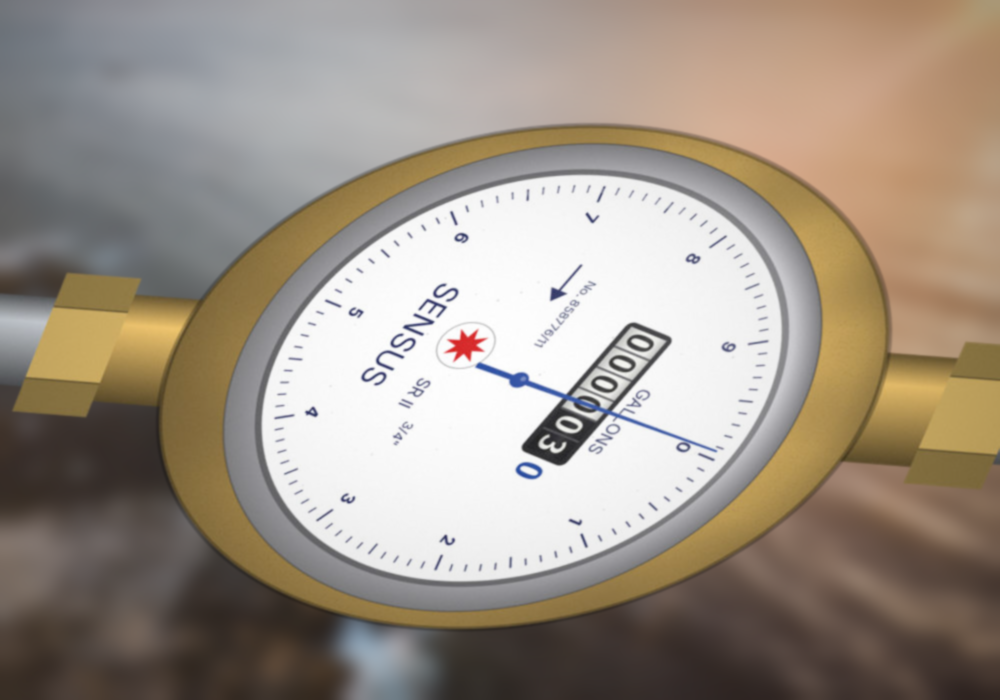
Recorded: **29.9** gal
